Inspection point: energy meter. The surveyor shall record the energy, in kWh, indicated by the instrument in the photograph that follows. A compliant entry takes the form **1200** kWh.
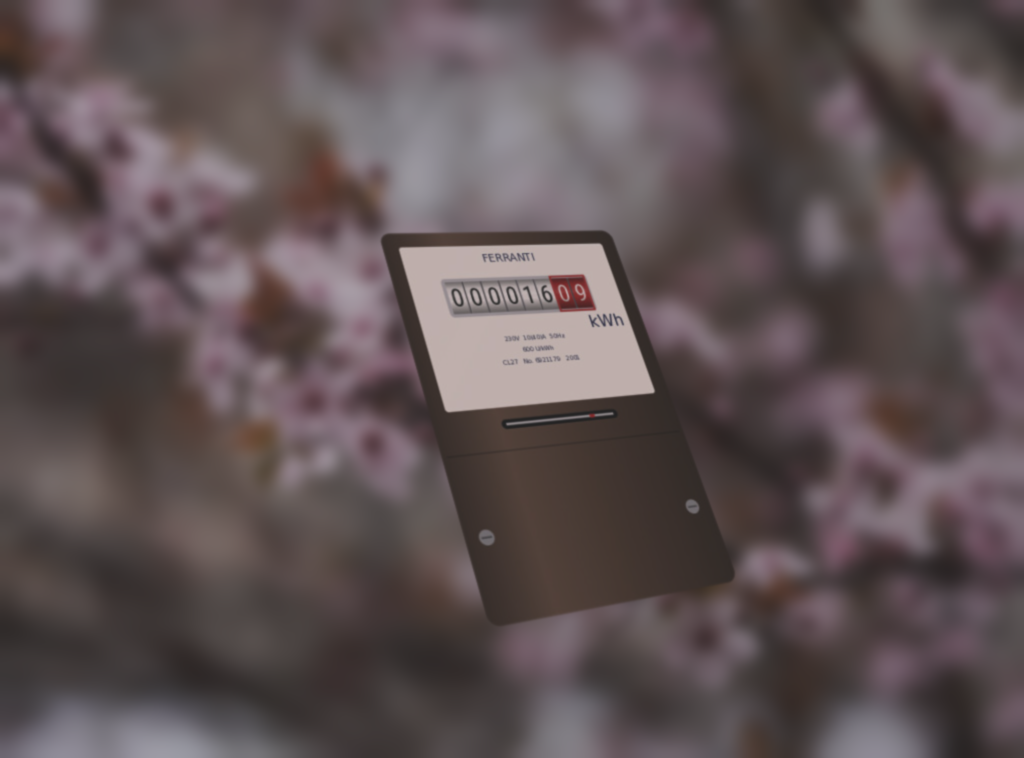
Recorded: **16.09** kWh
